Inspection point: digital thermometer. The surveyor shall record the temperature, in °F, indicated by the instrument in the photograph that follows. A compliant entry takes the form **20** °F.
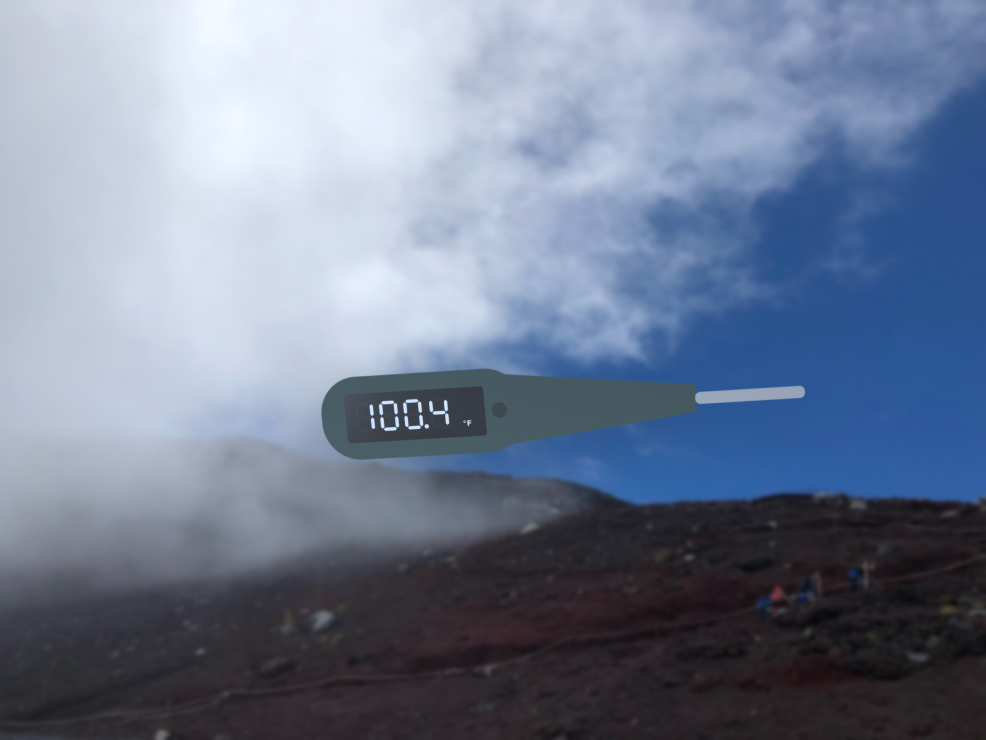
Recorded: **100.4** °F
